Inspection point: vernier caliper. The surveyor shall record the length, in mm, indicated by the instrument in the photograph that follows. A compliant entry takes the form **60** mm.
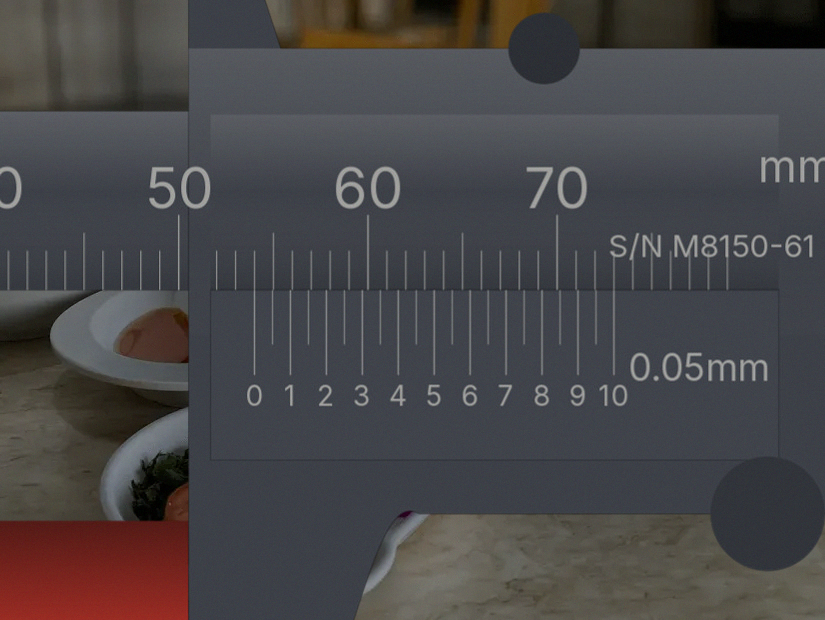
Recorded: **54.0** mm
